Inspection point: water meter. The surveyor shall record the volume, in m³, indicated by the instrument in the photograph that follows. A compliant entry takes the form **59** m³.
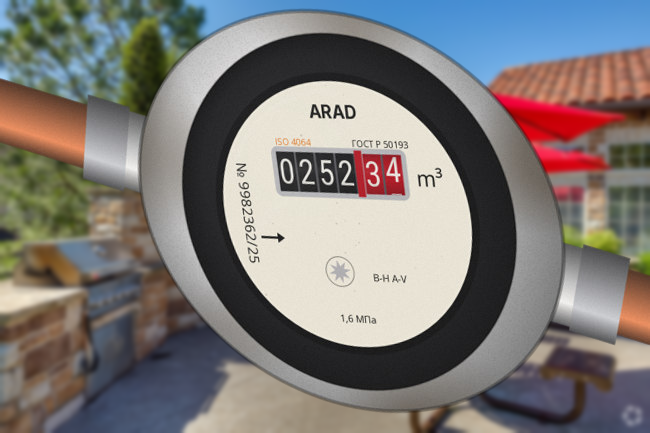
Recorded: **252.34** m³
